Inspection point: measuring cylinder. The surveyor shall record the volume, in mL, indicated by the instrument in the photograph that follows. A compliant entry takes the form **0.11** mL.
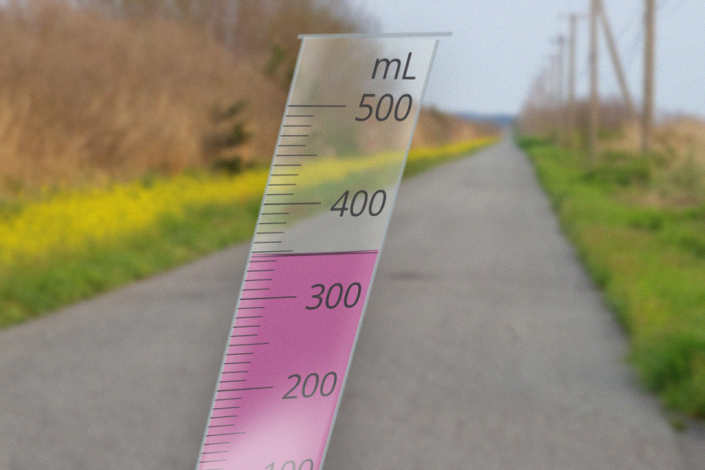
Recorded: **345** mL
